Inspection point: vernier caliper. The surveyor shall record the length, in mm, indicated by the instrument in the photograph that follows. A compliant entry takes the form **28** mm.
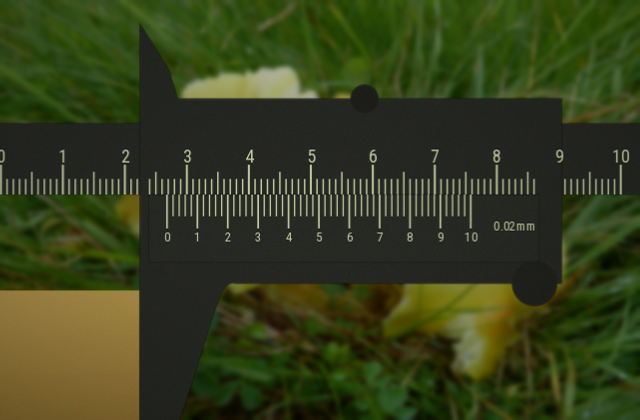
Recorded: **26.8** mm
